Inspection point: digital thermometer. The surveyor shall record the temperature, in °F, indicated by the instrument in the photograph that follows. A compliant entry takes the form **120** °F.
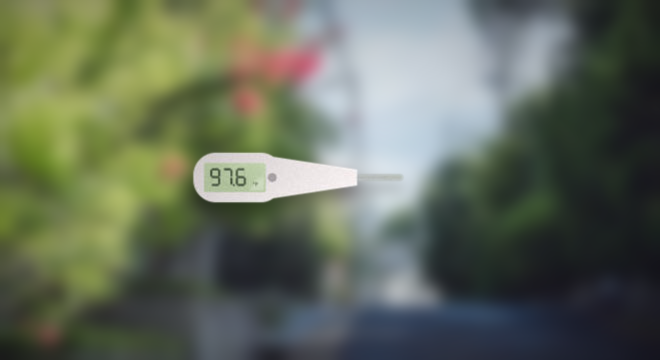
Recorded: **97.6** °F
